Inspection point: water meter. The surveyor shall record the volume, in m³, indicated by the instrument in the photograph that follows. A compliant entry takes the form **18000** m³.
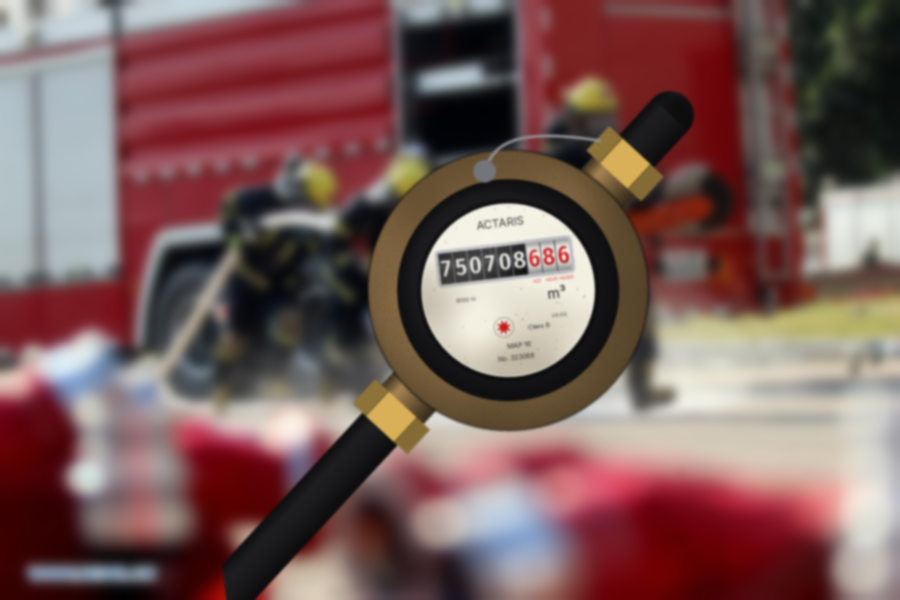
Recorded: **750708.686** m³
